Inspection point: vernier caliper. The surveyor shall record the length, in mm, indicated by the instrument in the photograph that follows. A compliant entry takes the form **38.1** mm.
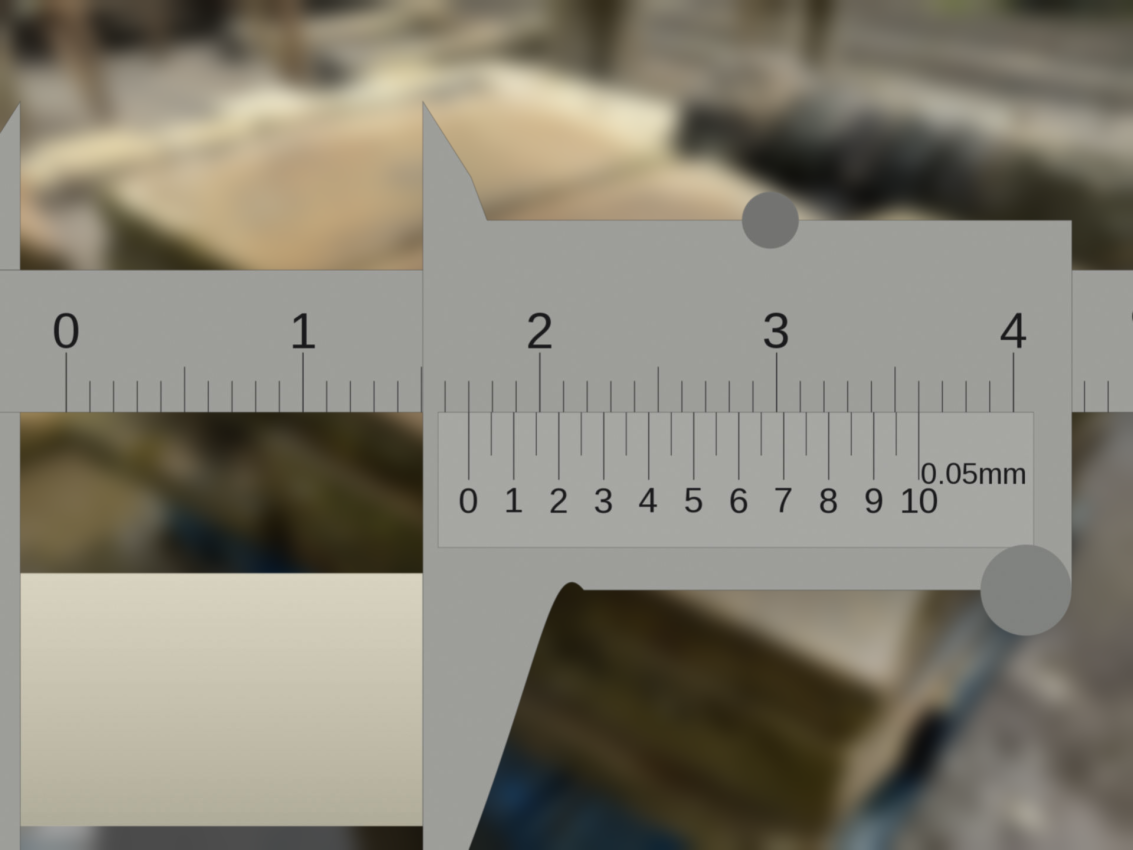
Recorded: **17.00** mm
